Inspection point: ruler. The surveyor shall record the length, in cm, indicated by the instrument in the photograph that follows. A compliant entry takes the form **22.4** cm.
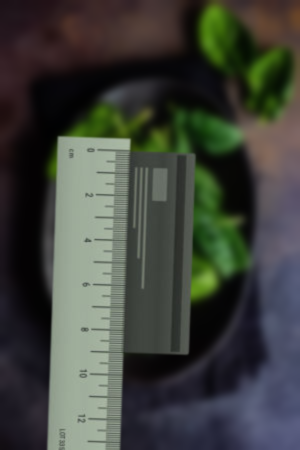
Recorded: **9** cm
